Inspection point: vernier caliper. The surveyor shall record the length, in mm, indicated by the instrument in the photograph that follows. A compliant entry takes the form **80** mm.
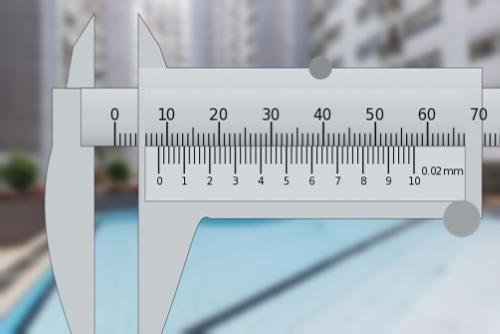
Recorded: **8.4** mm
